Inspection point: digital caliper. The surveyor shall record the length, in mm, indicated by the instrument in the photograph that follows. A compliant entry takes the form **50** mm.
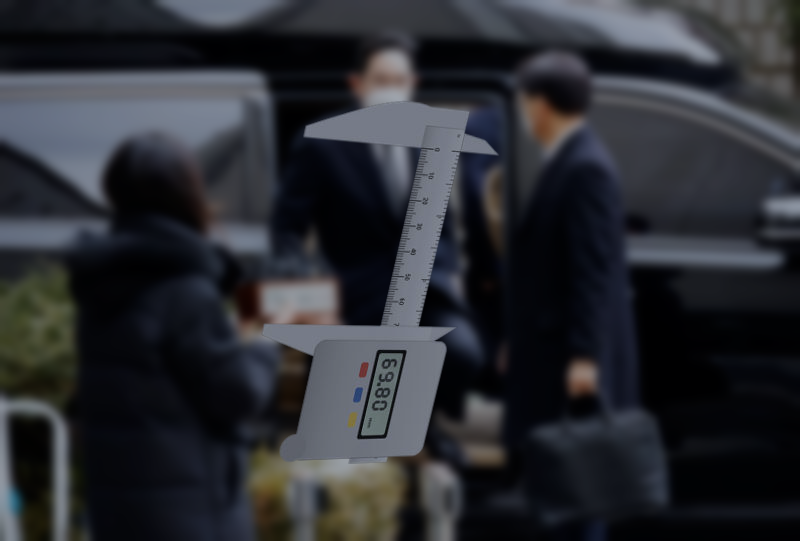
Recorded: **69.80** mm
